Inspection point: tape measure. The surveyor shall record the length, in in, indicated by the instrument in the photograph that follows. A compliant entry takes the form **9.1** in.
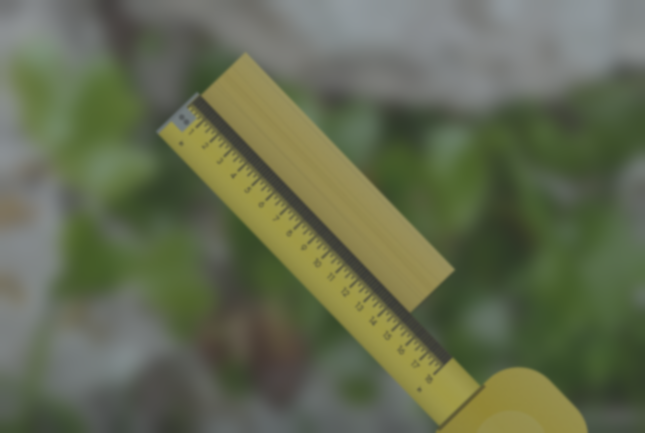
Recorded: **15** in
